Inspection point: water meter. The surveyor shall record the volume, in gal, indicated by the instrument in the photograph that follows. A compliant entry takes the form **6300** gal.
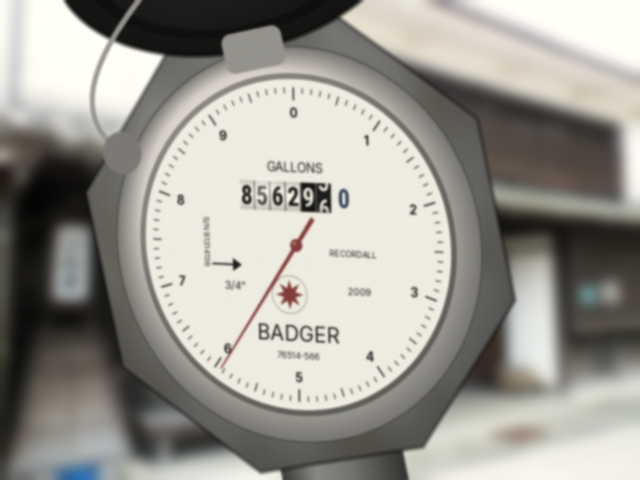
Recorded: **8562955.9** gal
